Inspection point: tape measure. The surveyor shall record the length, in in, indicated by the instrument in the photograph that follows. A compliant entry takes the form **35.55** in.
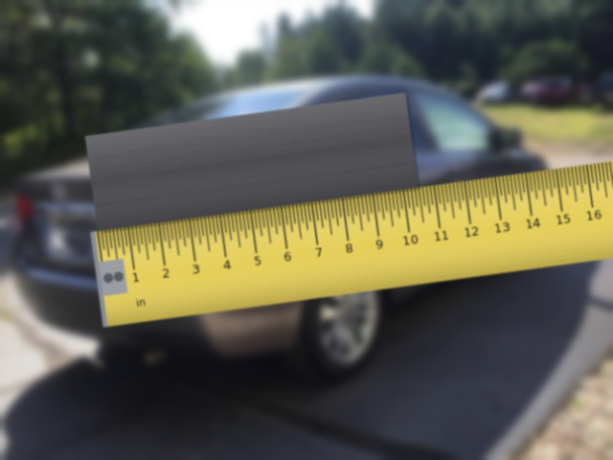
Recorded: **10.5** in
